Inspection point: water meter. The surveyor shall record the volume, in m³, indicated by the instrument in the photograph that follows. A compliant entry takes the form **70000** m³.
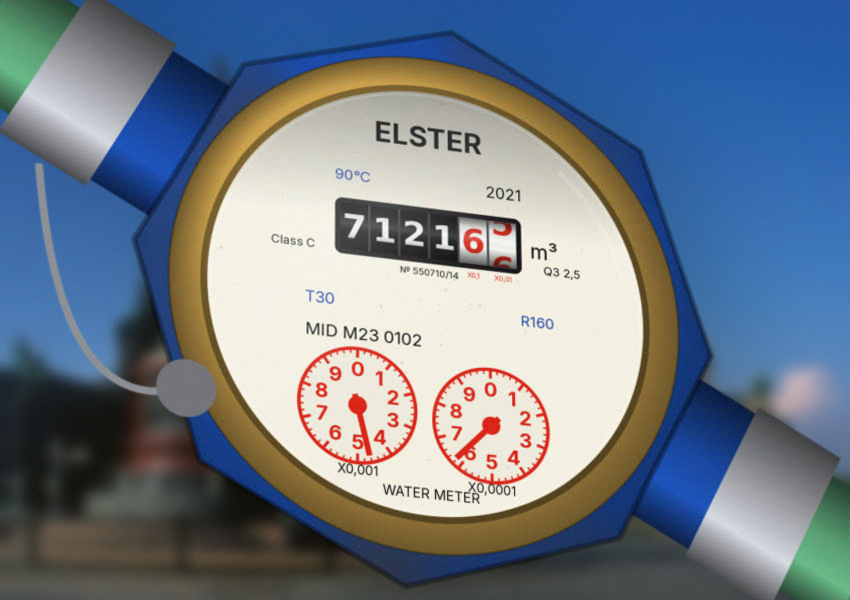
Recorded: **7121.6546** m³
